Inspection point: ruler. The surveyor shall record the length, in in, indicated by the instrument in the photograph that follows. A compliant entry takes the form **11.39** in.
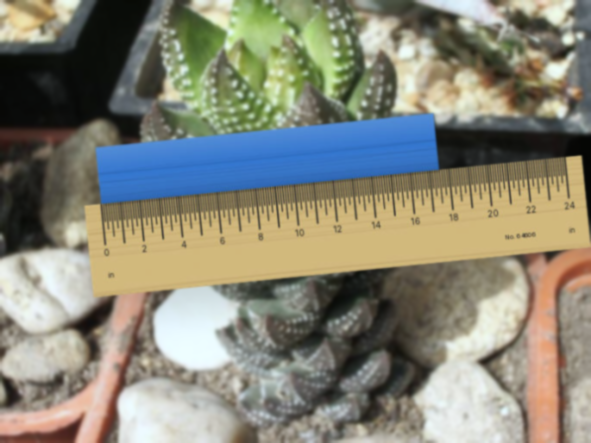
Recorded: **17.5** in
